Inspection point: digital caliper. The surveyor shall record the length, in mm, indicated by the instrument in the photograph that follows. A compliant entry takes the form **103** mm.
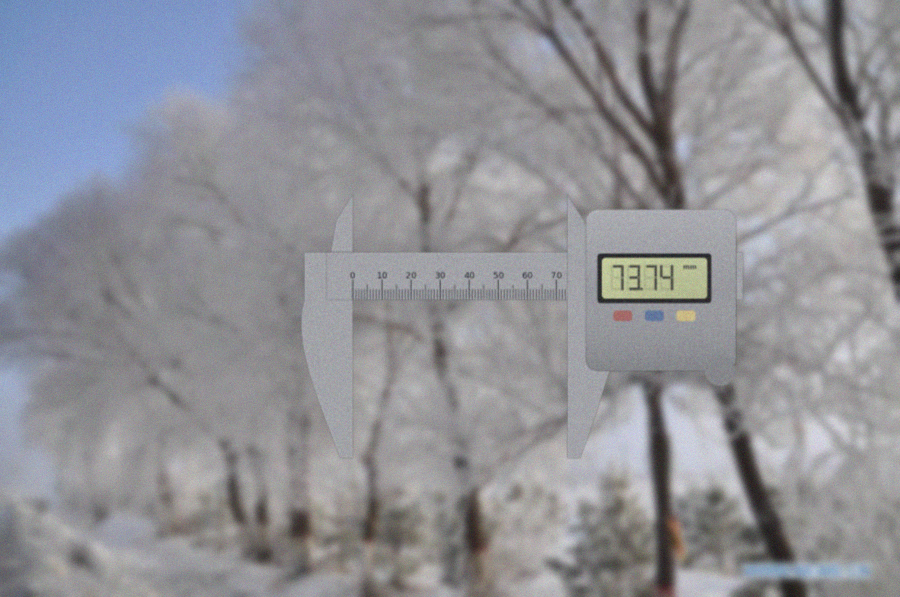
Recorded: **73.74** mm
